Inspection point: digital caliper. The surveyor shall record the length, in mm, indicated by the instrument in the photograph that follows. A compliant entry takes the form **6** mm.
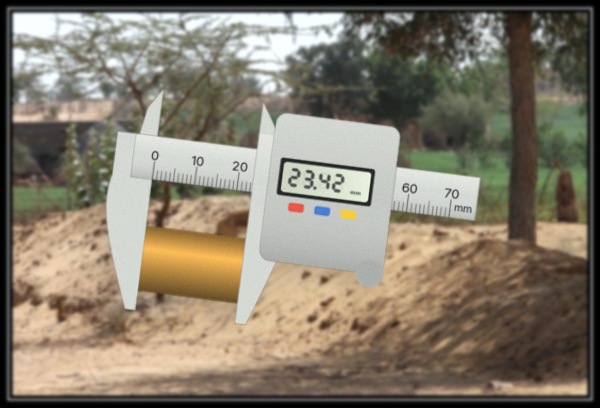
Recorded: **23.42** mm
